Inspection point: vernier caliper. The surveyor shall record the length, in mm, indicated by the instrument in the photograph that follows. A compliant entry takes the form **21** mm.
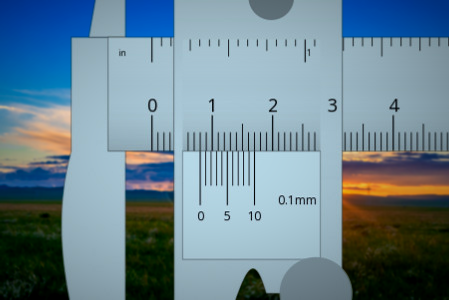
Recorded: **8.0** mm
